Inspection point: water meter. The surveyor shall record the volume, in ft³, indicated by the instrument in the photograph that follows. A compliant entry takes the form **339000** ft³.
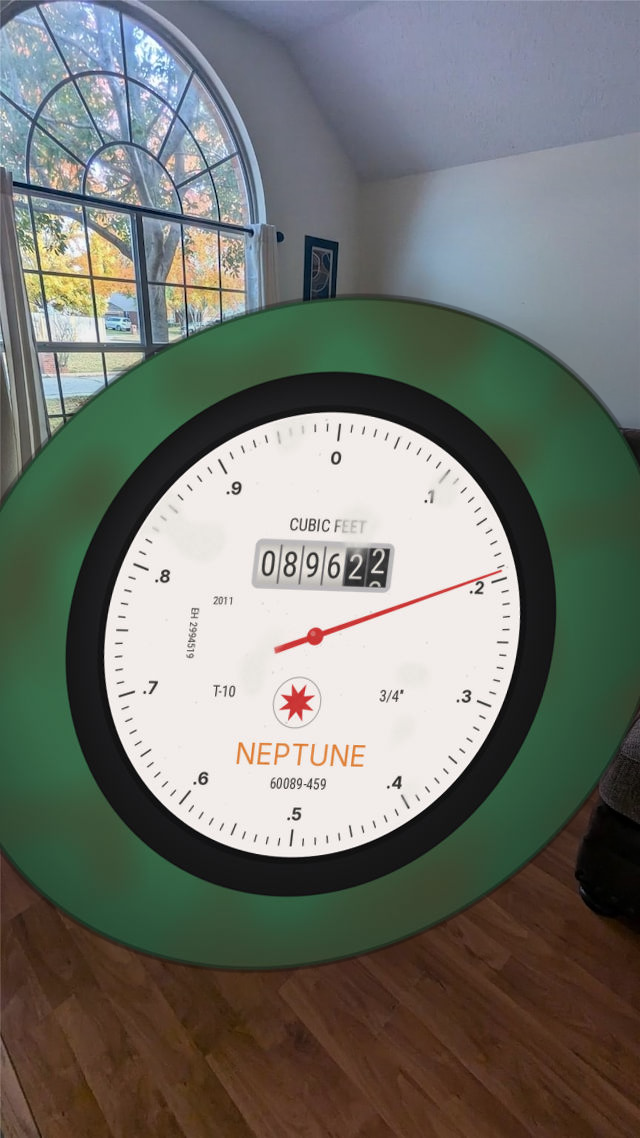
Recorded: **89622.19** ft³
